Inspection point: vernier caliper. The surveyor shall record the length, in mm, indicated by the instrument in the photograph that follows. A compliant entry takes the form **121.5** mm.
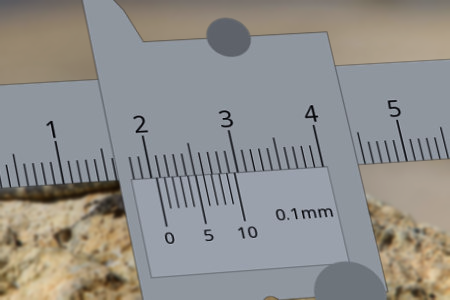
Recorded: **20.6** mm
